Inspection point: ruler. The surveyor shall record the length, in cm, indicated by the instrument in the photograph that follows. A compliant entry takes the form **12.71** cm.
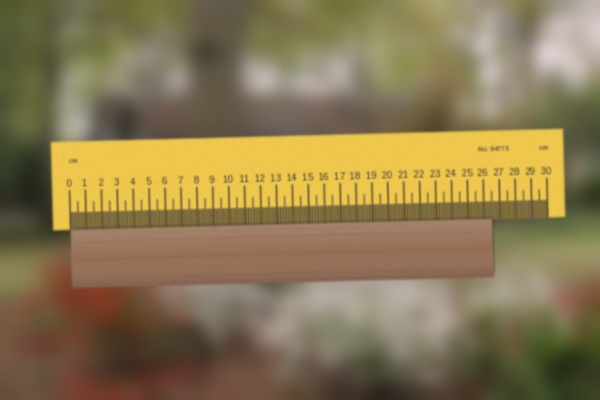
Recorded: **26.5** cm
